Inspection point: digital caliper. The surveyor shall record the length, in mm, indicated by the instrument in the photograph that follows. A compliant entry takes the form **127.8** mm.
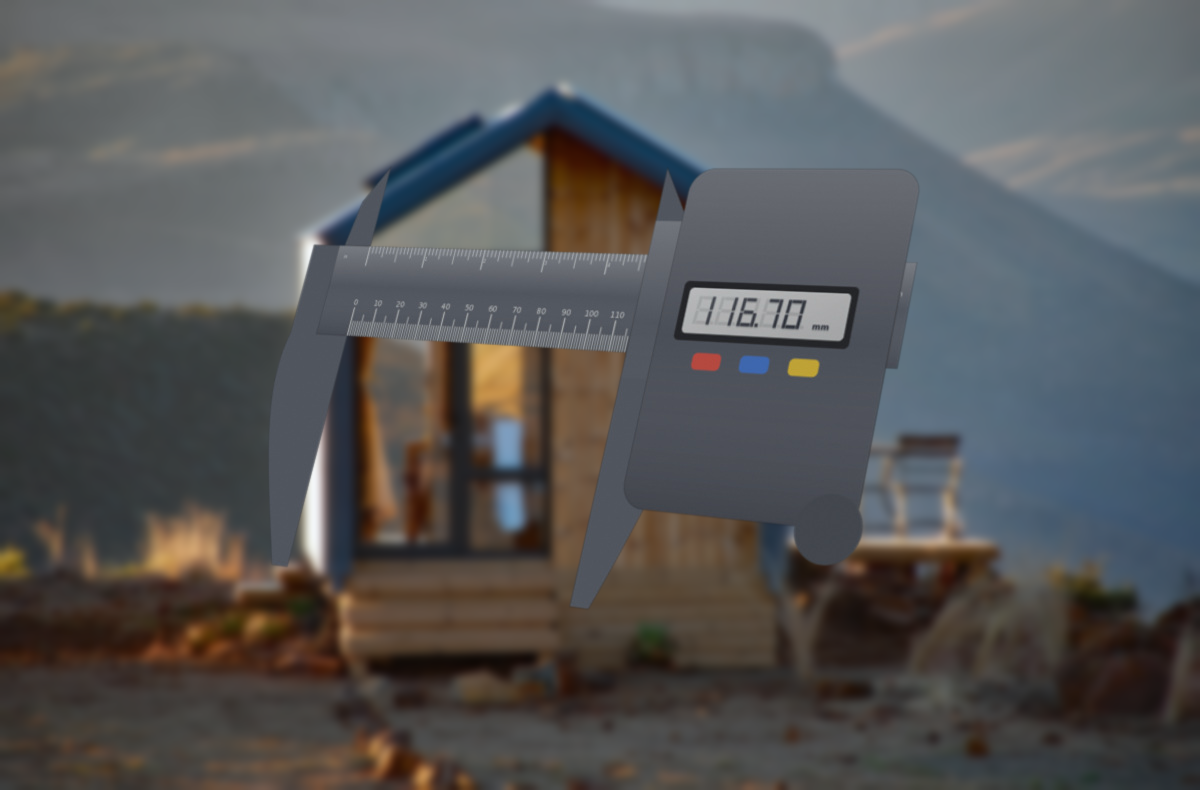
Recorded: **116.70** mm
